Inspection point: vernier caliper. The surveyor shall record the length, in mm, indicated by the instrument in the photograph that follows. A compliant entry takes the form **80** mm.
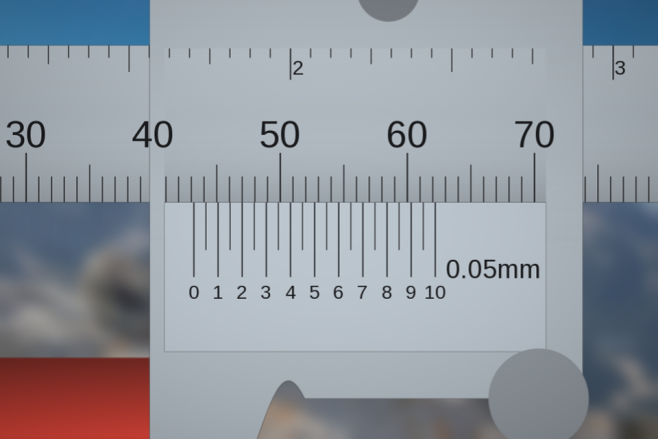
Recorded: **43.2** mm
